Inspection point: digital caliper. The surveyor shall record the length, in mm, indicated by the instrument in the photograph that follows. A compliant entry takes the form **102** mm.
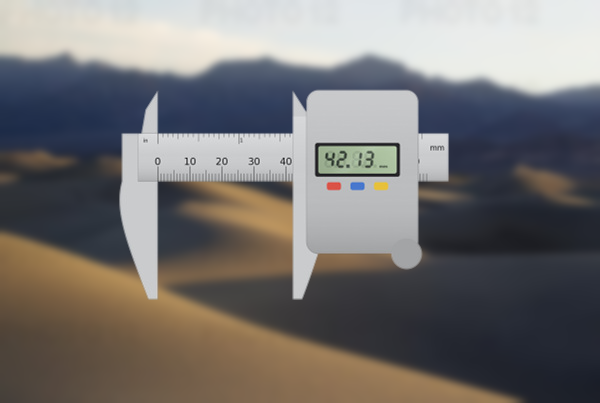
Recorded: **42.13** mm
